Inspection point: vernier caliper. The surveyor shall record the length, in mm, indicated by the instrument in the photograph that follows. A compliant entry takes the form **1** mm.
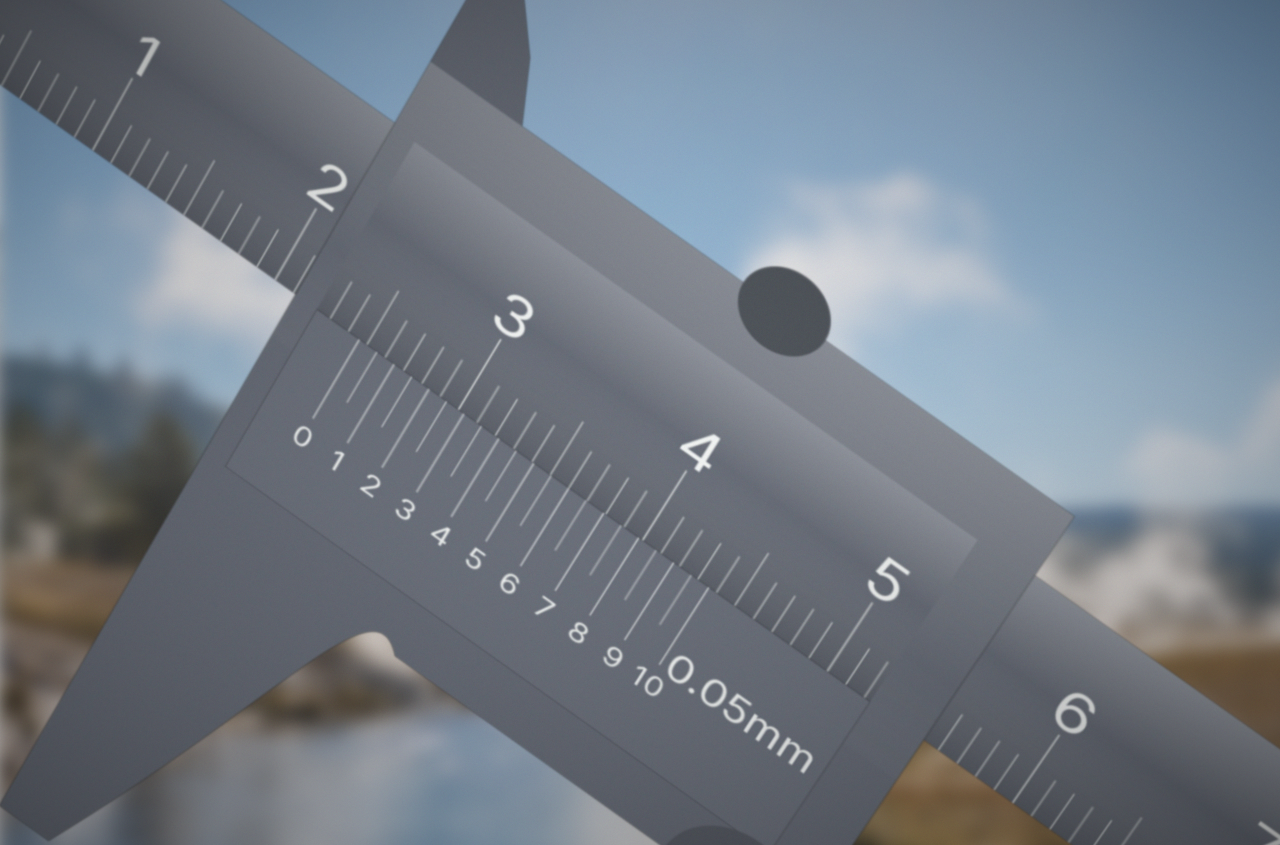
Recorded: **24.6** mm
